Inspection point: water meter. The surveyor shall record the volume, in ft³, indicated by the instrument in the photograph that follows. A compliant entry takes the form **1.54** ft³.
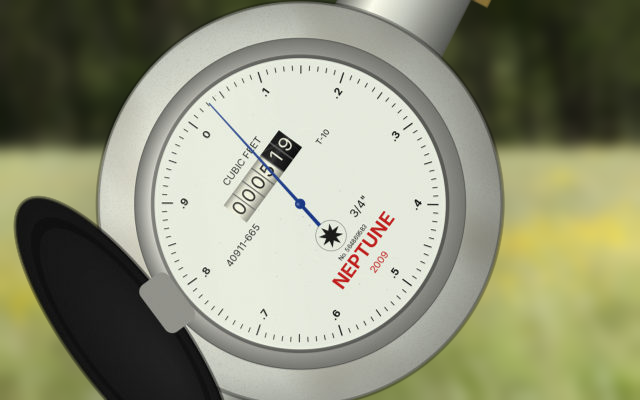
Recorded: **519.03** ft³
